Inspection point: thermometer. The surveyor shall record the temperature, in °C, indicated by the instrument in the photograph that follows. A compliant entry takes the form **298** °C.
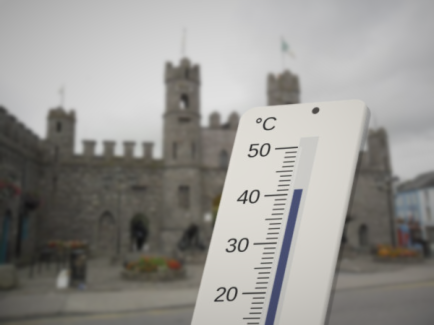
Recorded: **41** °C
